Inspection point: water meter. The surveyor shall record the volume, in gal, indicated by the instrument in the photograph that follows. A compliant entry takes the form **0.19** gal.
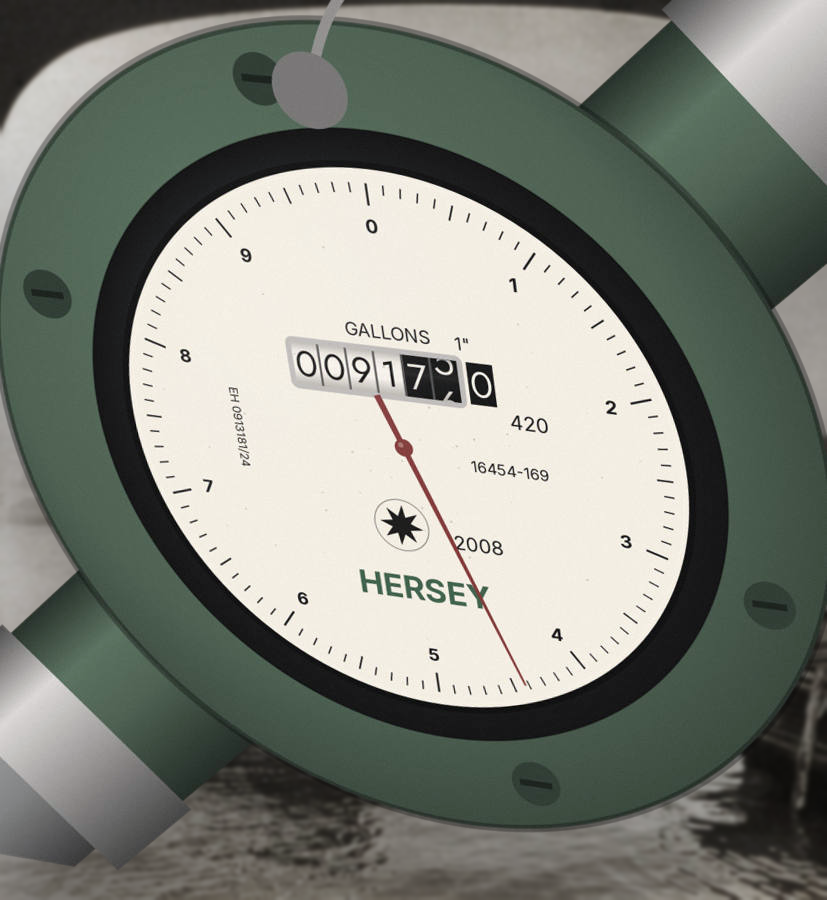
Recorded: **91754.4** gal
